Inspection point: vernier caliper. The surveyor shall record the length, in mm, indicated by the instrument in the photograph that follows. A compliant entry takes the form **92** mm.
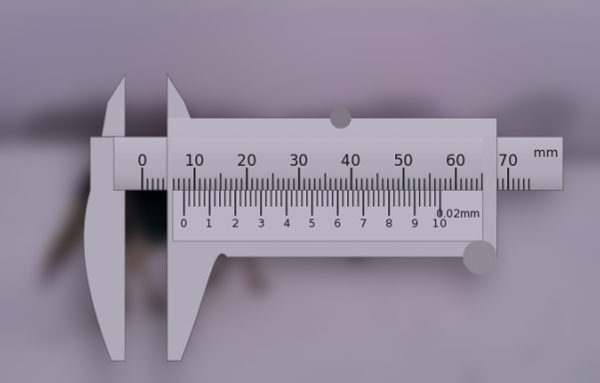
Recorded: **8.0** mm
